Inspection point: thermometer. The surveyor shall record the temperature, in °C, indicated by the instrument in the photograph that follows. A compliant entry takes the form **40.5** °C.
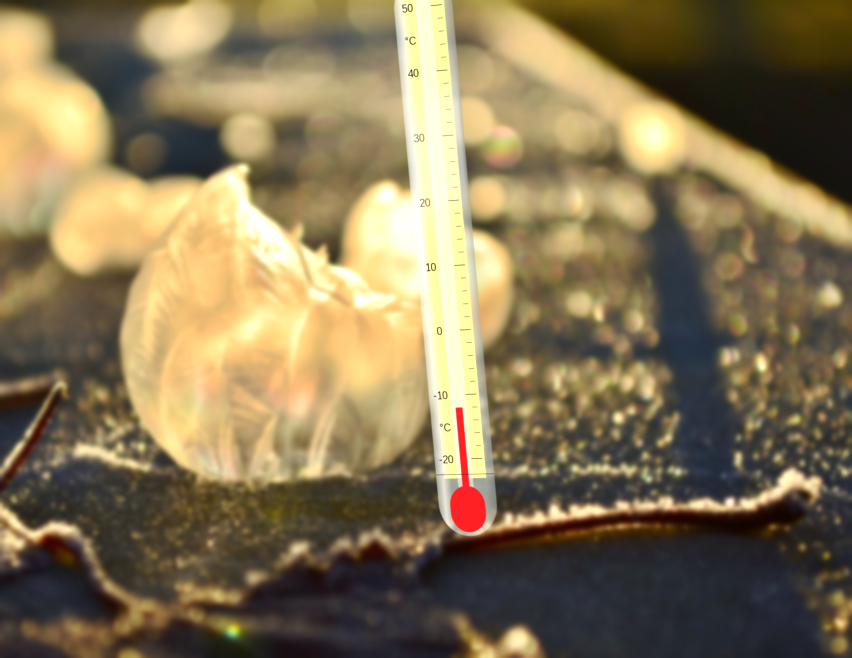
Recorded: **-12** °C
